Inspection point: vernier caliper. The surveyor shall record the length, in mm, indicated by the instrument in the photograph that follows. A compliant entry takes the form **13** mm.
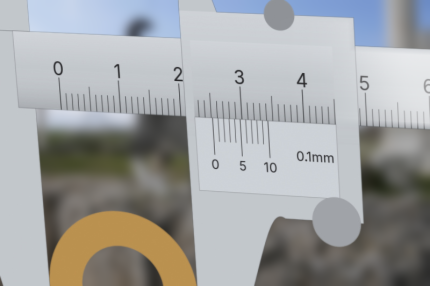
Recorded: **25.2** mm
